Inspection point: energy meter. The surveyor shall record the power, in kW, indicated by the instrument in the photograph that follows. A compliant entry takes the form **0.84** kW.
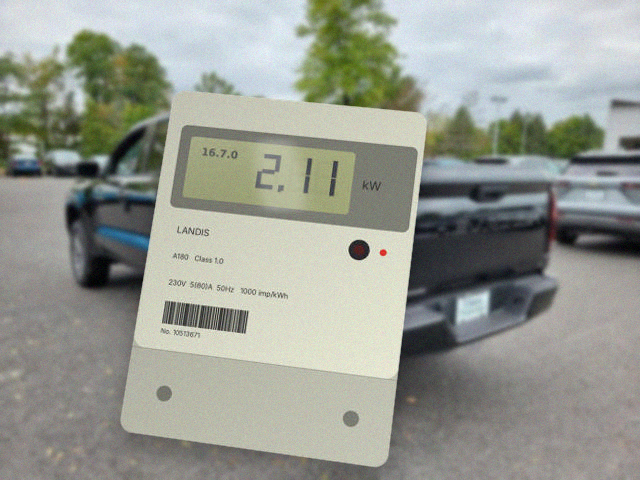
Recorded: **2.11** kW
